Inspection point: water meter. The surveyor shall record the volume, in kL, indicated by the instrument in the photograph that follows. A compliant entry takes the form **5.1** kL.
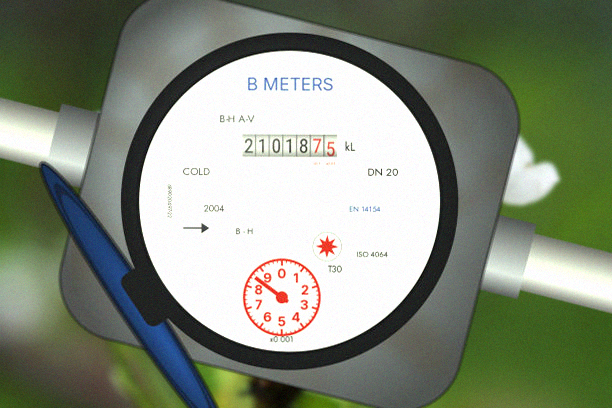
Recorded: **21018.748** kL
